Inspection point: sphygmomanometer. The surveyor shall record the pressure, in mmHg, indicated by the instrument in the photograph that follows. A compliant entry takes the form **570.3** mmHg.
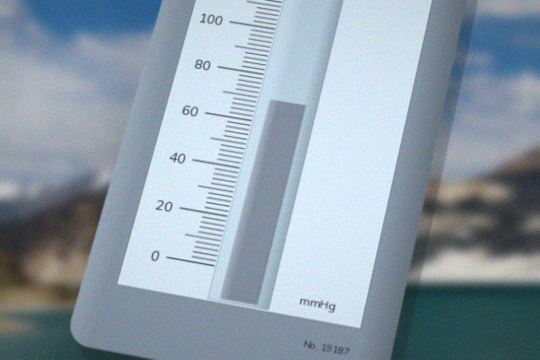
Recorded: **70** mmHg
